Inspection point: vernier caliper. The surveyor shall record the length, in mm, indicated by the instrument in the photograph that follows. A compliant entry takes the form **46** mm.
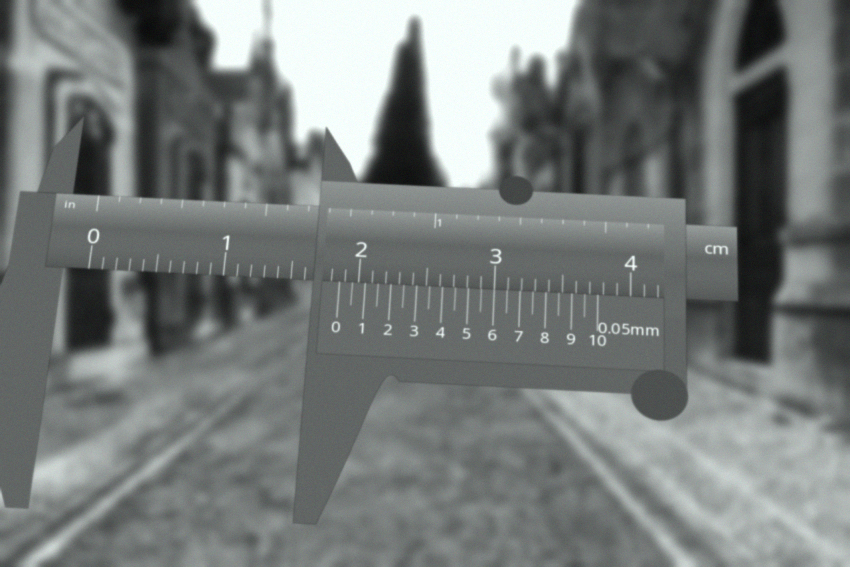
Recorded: **18.6** mm
